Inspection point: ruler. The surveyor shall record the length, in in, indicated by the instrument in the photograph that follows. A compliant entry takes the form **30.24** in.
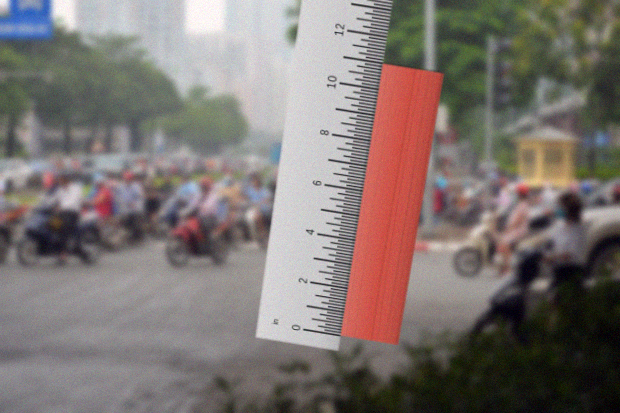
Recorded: **11** in
